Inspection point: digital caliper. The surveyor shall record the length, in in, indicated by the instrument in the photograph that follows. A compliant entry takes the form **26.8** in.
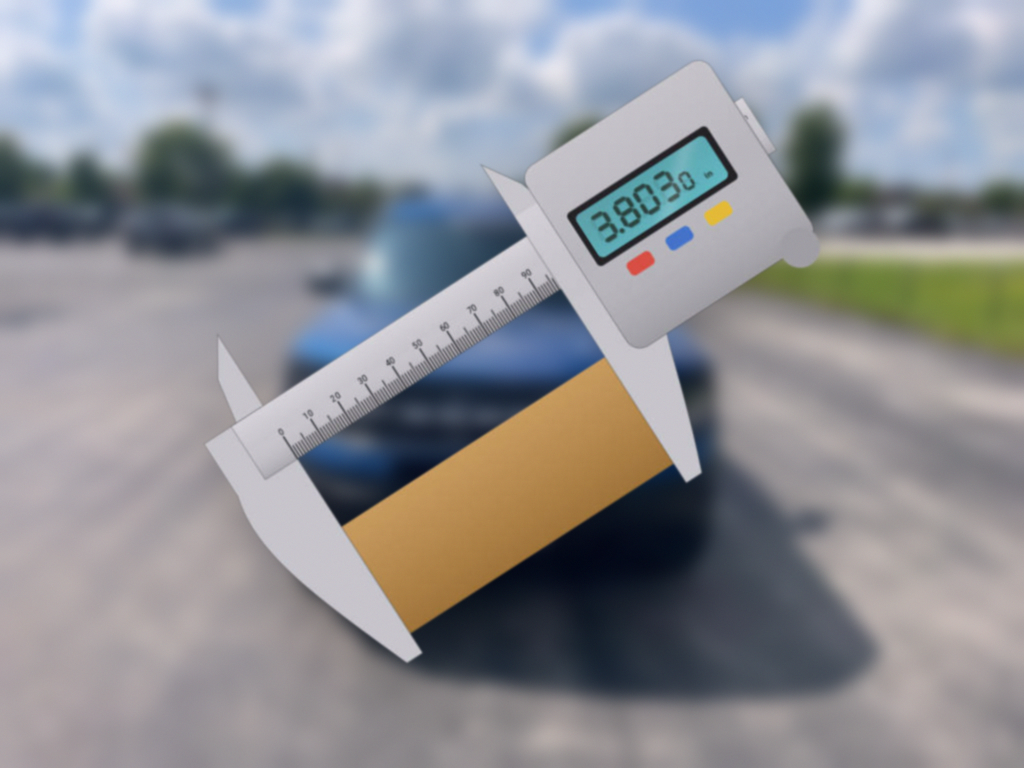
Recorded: **3.8030** in
